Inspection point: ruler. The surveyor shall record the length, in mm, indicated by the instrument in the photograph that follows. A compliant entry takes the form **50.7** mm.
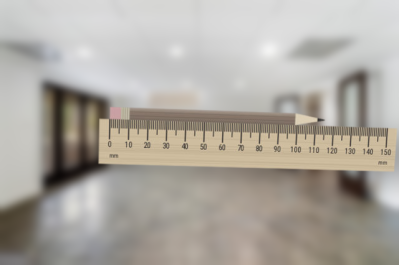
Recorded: **115** mm
